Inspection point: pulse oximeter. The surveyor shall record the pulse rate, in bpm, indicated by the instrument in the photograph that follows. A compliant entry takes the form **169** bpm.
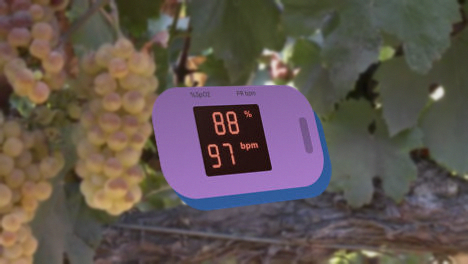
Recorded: **97** bpm
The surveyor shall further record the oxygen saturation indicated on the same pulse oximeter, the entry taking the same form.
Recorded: **88** %
